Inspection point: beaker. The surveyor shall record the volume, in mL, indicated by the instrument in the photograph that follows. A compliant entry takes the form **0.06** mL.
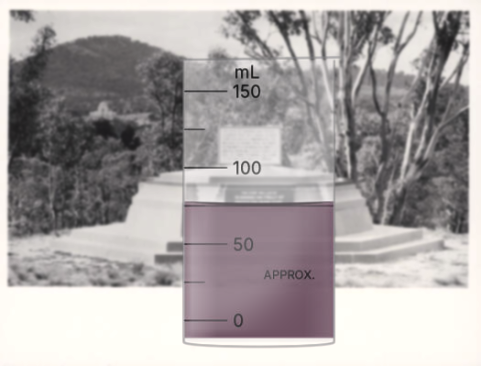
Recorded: **75** mL
